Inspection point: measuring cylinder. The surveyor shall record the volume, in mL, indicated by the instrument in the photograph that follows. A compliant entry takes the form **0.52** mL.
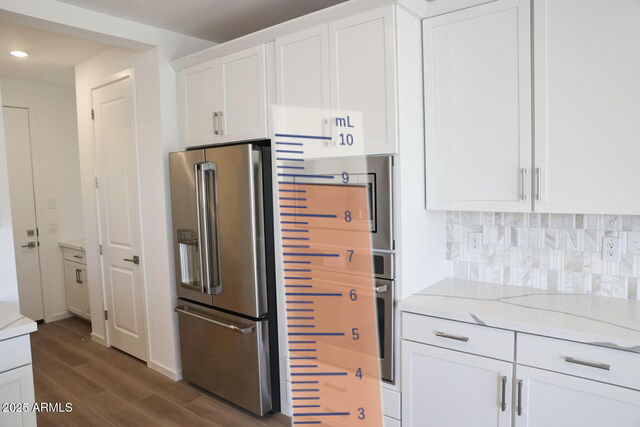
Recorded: **8.8** mL
